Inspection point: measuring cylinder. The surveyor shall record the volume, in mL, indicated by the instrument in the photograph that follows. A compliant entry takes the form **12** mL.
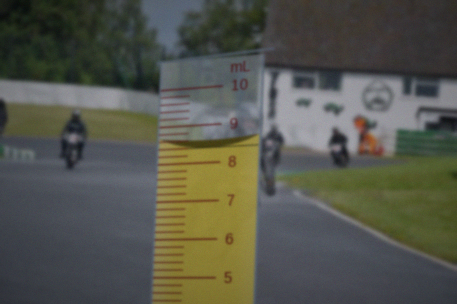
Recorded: **8.4** mL
